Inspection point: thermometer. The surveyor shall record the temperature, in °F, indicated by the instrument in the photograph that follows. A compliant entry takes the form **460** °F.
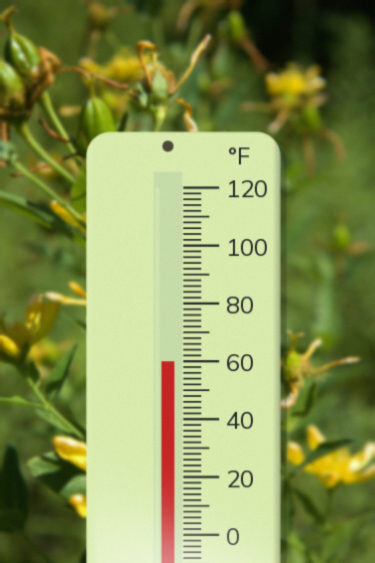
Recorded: **60** °F
